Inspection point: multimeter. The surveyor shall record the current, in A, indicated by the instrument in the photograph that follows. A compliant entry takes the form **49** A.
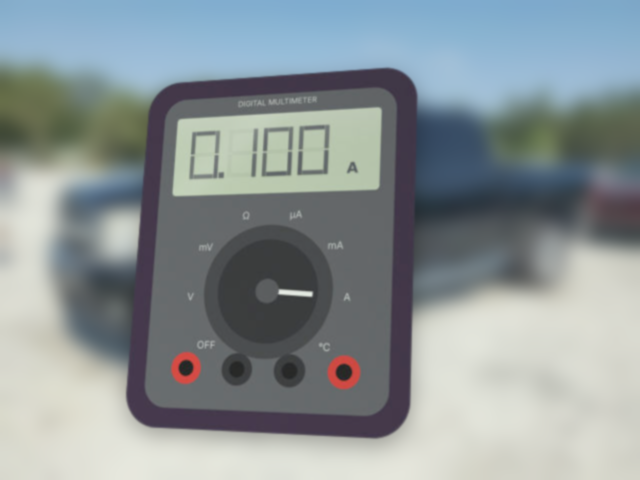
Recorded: **0.100** A
